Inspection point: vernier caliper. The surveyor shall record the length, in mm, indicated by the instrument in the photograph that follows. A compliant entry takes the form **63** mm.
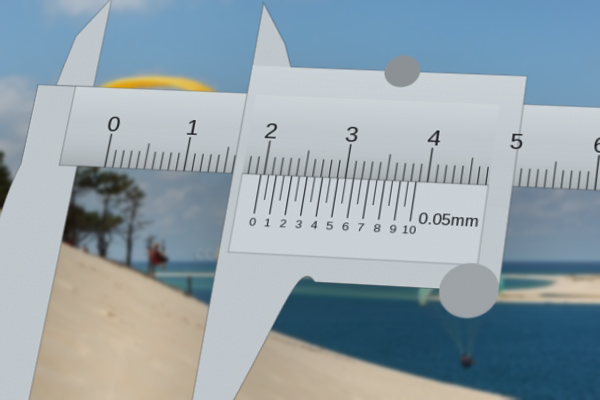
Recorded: **19.6** mm
